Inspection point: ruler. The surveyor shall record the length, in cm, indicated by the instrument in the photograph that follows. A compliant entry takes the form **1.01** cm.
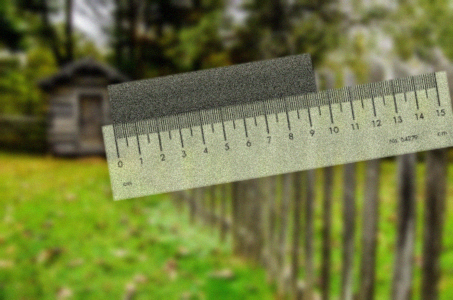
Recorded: **9.5** cm
